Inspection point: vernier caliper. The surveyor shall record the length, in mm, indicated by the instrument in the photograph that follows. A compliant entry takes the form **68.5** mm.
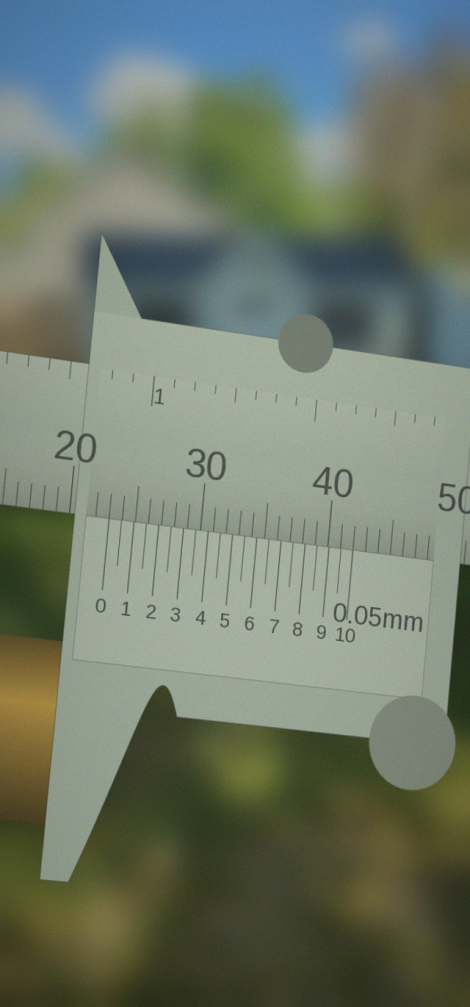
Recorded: **23.0** mm
